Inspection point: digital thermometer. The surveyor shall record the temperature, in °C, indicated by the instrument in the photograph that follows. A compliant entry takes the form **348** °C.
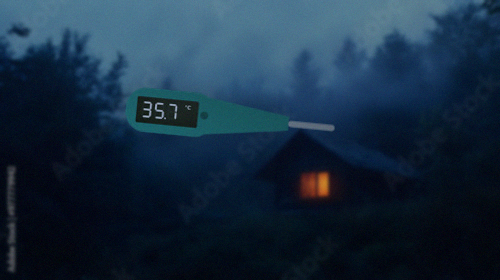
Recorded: **35.7** °C
